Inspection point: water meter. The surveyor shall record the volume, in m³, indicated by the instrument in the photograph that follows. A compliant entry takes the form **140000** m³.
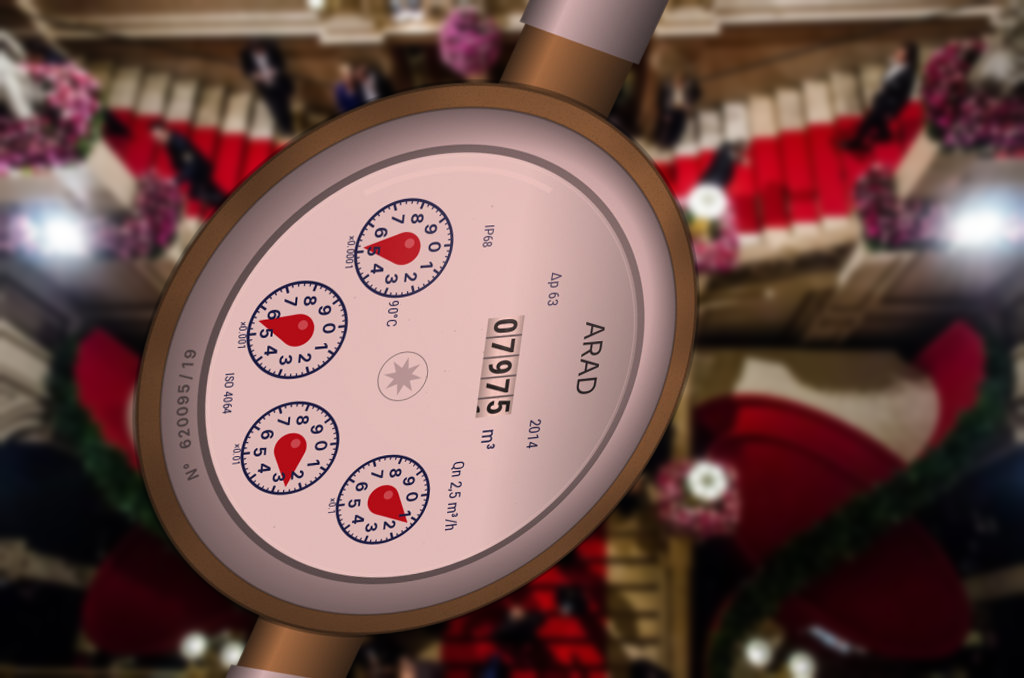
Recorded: **7975.1255** m³
